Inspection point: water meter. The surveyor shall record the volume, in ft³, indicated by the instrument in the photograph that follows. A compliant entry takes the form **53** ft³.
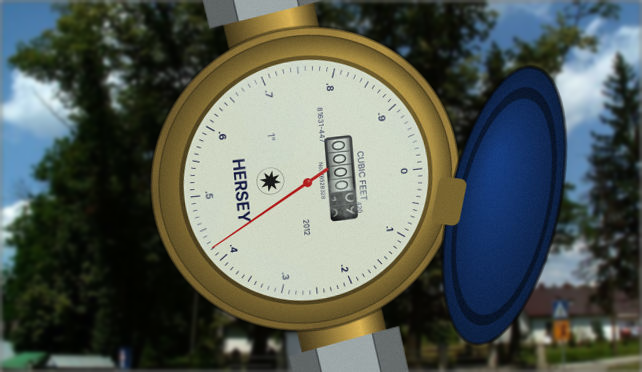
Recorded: **9.42** ft³
